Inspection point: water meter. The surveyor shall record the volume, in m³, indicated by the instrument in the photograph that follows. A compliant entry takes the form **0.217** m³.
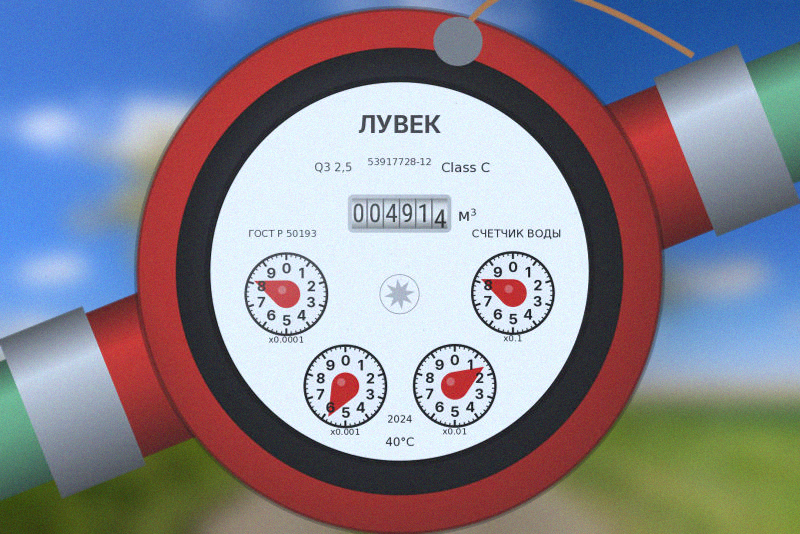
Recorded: **4913.8158** m³
